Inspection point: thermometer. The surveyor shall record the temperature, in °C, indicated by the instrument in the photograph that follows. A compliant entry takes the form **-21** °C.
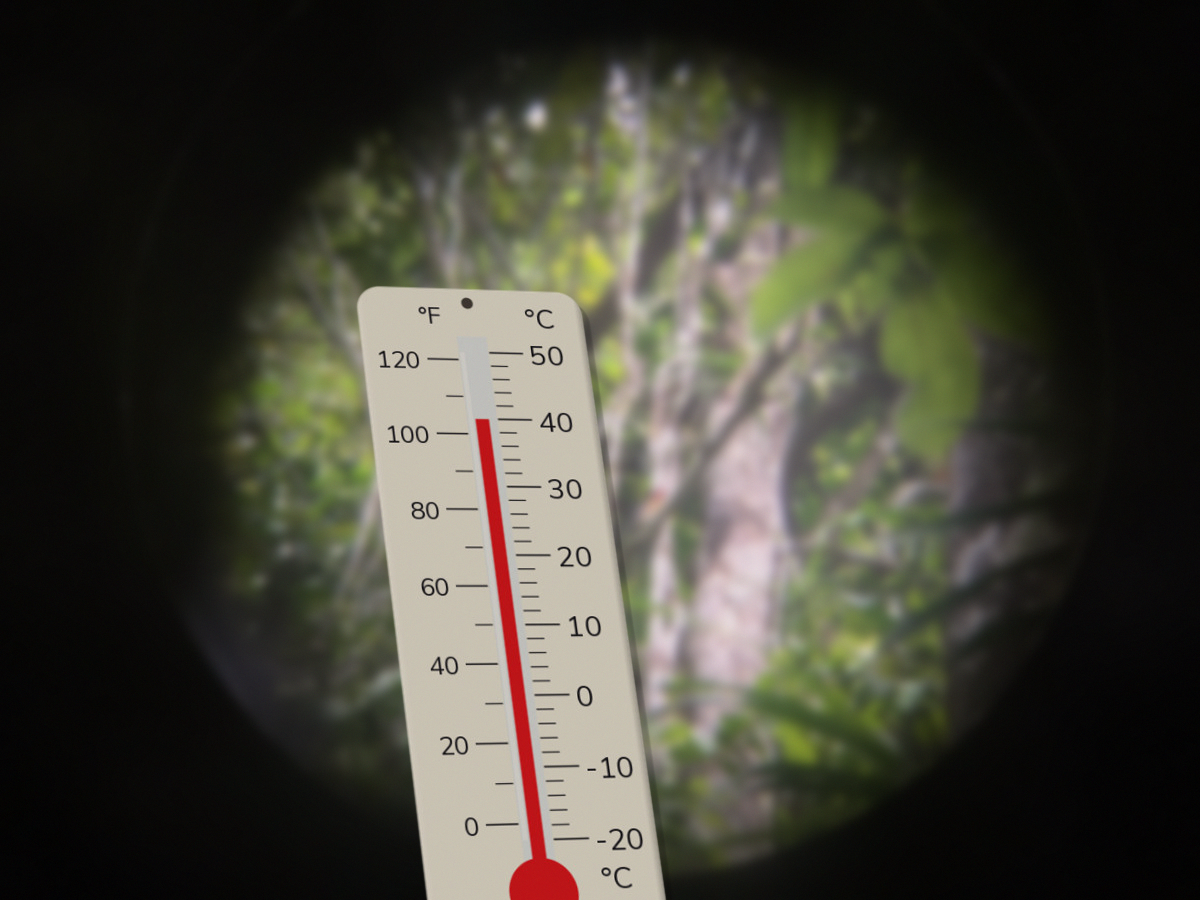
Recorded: **40** °C
